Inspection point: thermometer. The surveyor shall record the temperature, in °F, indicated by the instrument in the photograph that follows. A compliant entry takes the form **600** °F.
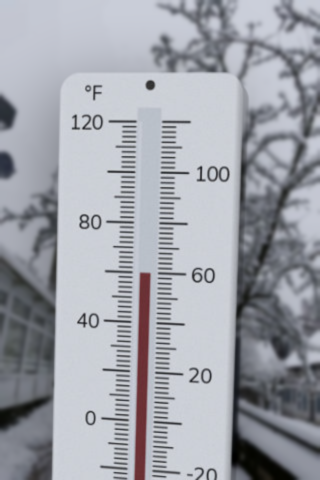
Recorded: **60** °F
